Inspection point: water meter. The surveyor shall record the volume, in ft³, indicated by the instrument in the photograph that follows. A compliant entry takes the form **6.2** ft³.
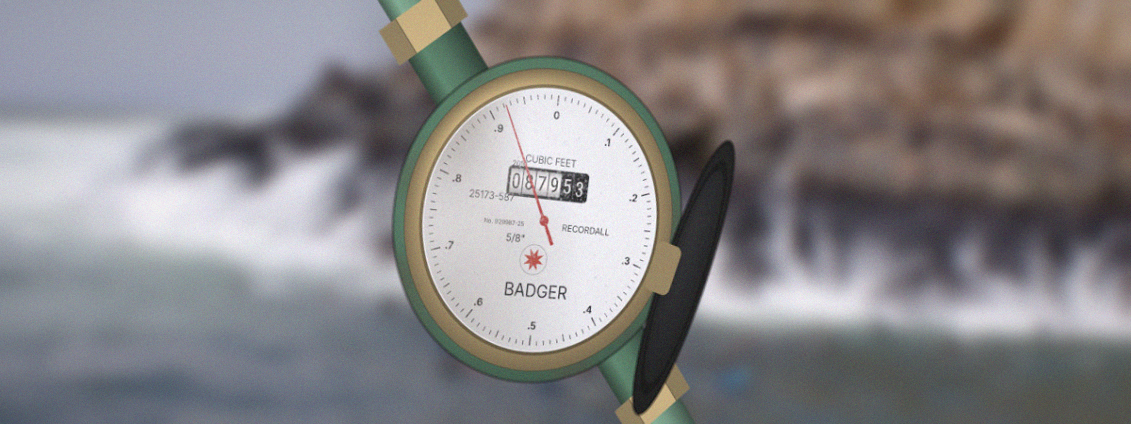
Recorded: **87952.92** ft³
